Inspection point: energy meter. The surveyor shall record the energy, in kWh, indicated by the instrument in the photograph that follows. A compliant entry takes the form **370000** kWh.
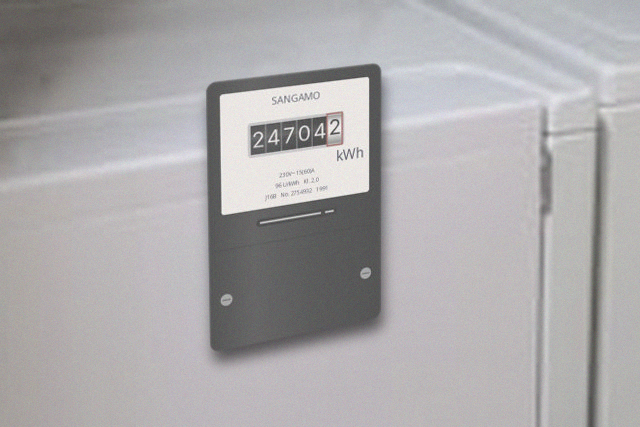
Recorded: **24704.2** kWh
